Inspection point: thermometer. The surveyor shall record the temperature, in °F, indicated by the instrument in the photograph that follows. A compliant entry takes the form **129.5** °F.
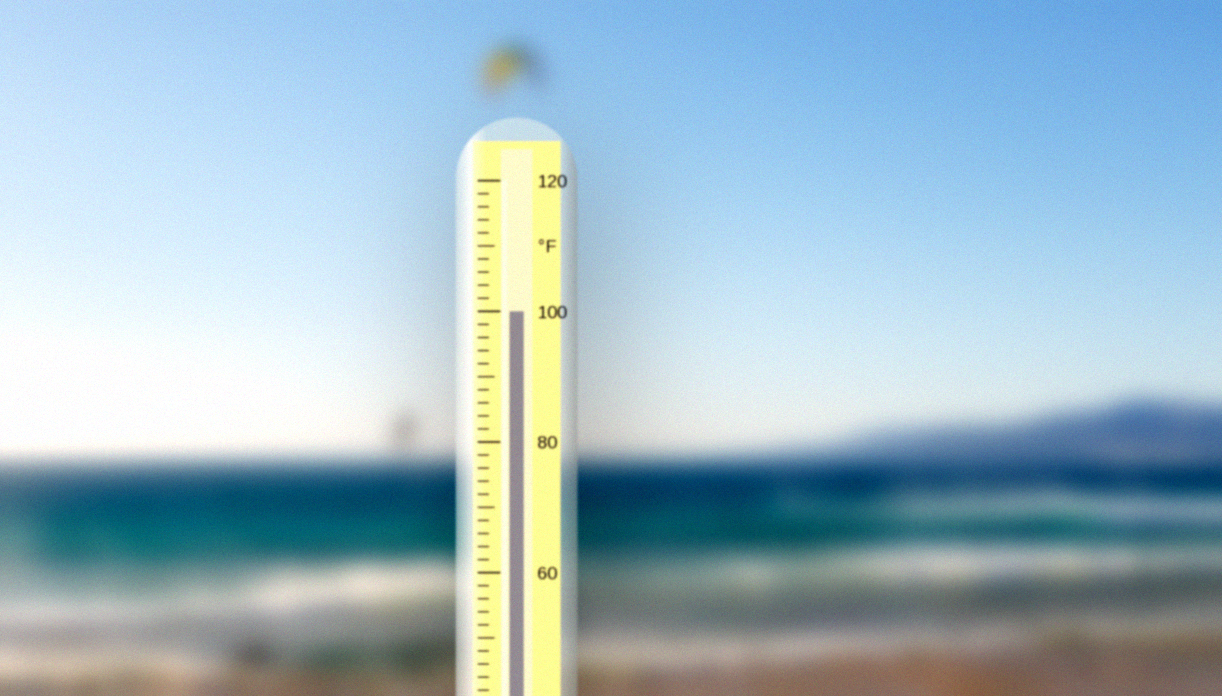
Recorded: **100** °F
